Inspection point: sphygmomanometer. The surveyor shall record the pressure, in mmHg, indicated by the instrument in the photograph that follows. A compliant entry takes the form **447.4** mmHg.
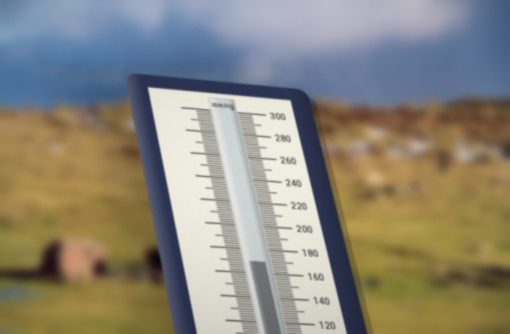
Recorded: **170** mmHg
